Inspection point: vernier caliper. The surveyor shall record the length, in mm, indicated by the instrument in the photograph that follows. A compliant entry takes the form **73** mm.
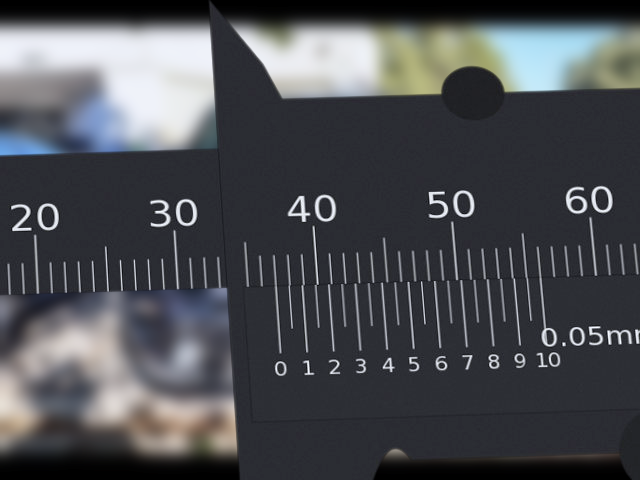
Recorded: **37.0** mm
